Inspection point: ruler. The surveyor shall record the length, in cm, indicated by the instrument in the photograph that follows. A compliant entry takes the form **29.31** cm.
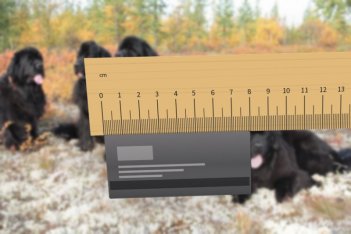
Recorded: **8** cm
